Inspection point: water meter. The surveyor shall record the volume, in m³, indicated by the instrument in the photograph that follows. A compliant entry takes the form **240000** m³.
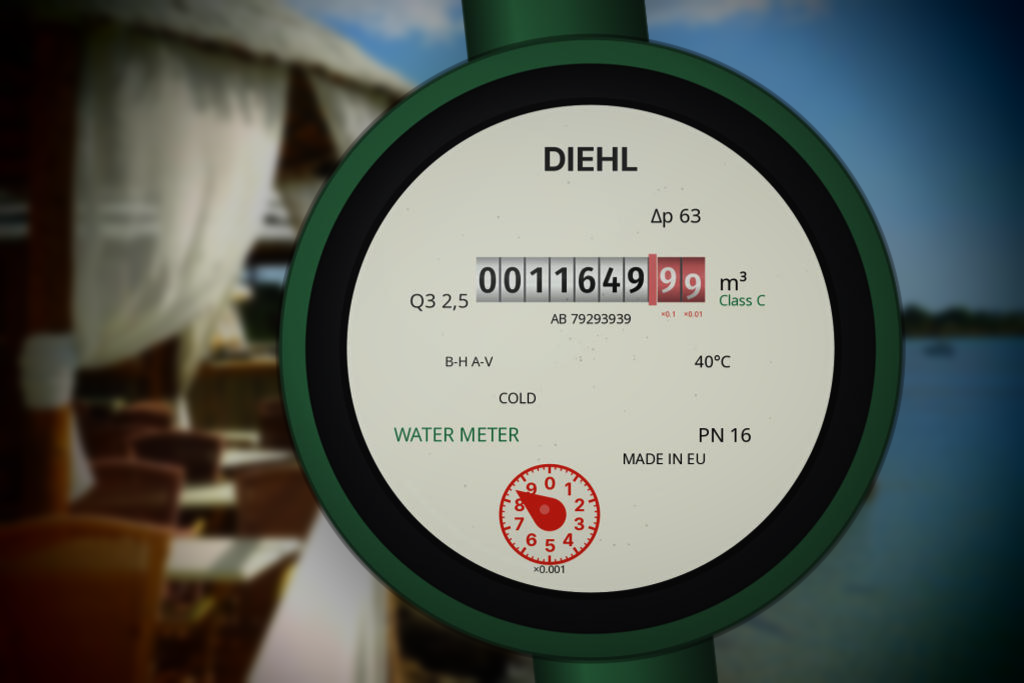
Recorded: **11649.988** m³
